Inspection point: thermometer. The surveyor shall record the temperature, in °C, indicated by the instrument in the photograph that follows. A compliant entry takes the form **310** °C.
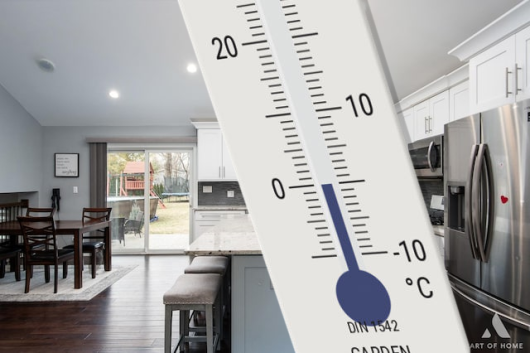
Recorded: **0** °C
